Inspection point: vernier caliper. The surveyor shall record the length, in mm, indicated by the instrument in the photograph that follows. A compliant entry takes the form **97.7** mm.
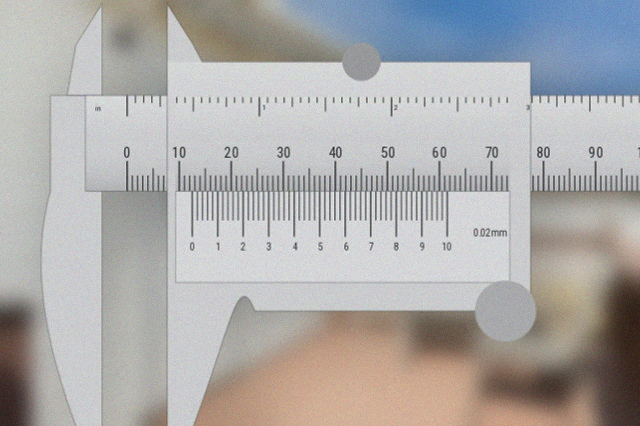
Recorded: **12.5** mm
